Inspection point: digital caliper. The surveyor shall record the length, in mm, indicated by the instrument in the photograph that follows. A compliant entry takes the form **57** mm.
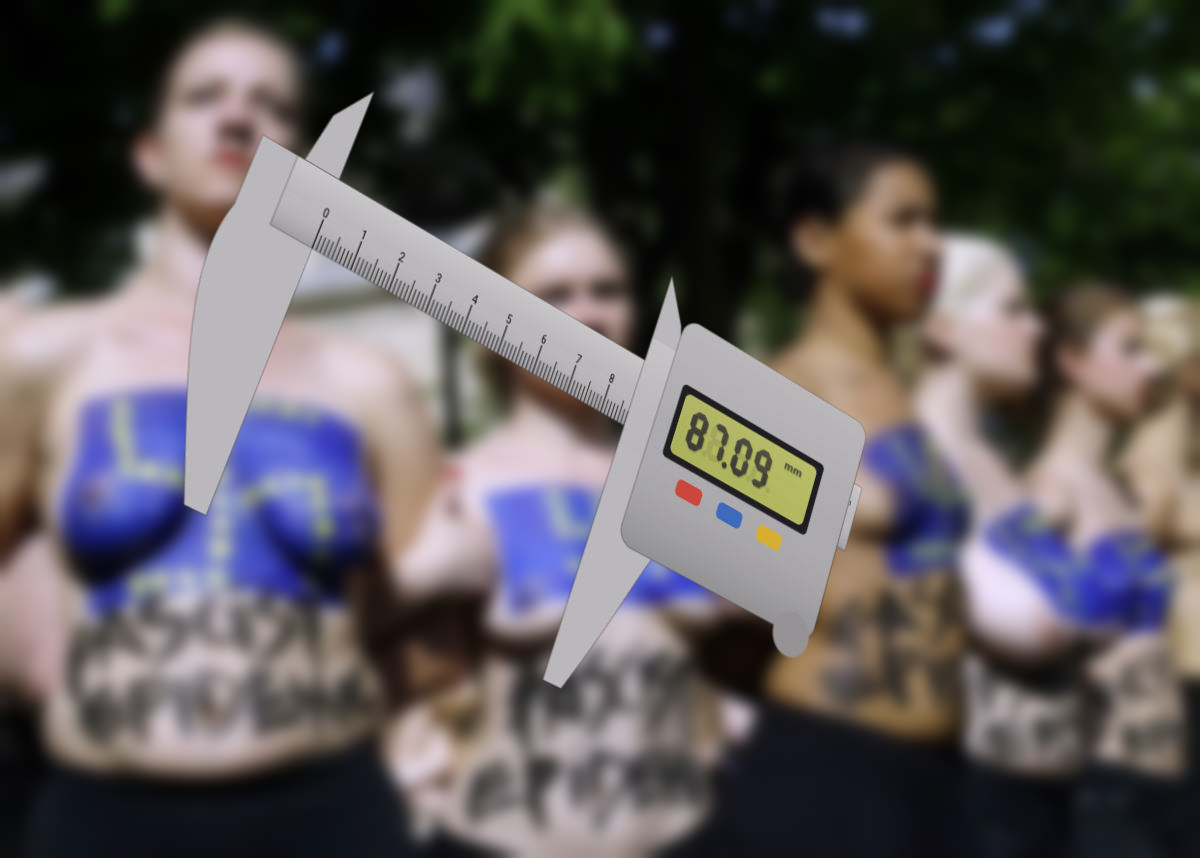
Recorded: **87.09** mm
